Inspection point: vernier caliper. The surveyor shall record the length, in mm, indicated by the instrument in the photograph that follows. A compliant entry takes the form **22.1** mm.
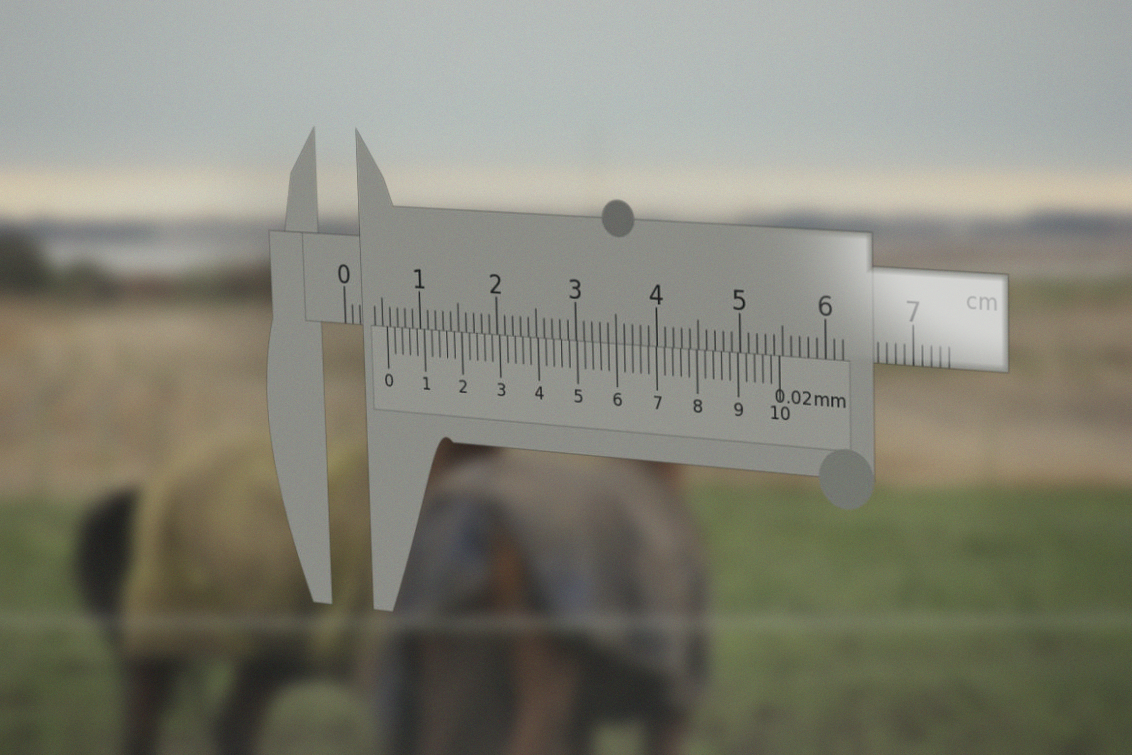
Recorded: **5.6** mm
